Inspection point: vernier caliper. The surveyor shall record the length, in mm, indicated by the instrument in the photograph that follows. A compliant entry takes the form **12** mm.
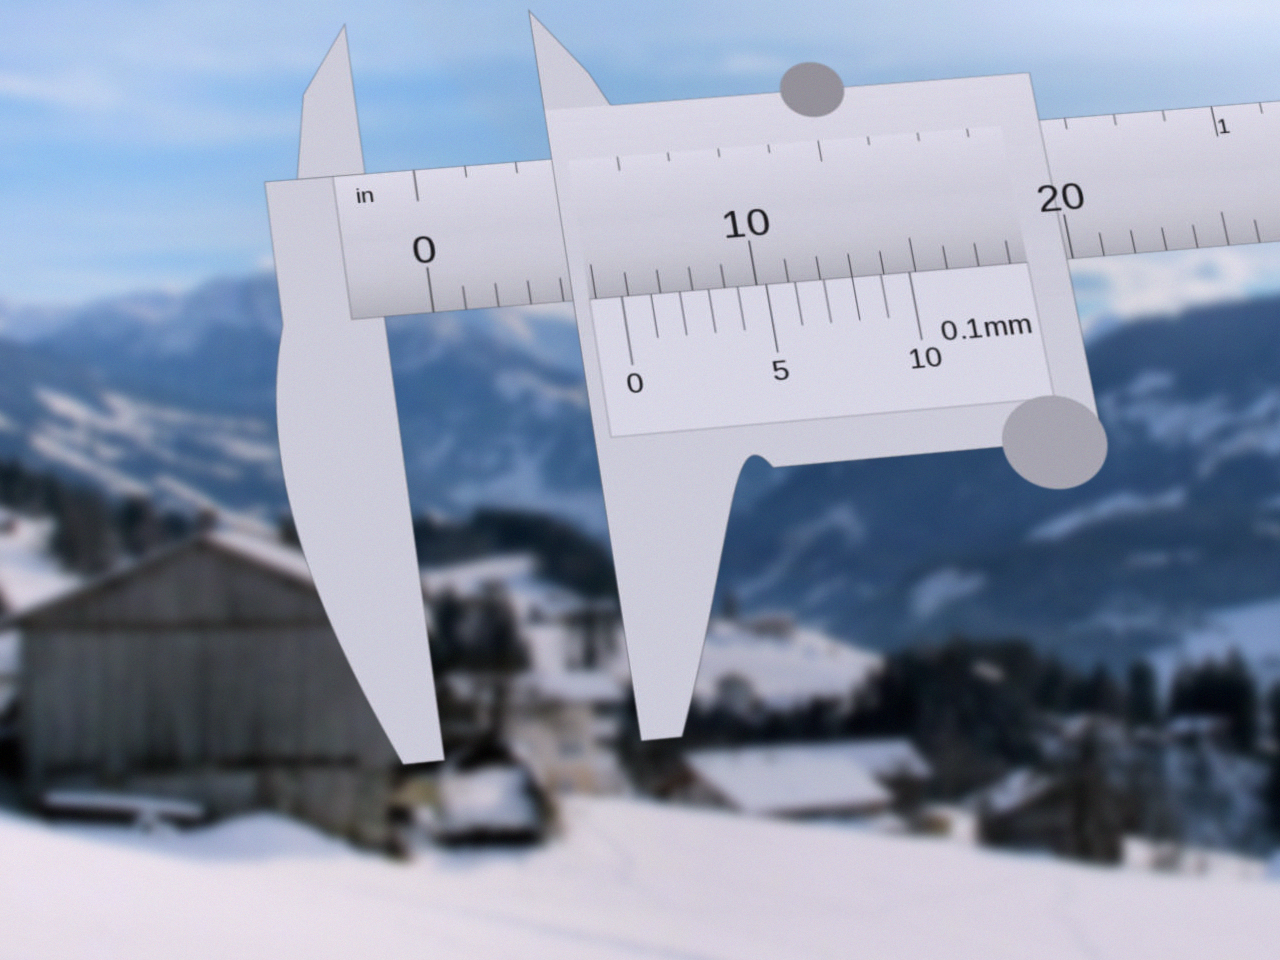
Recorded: **5.8** mm
